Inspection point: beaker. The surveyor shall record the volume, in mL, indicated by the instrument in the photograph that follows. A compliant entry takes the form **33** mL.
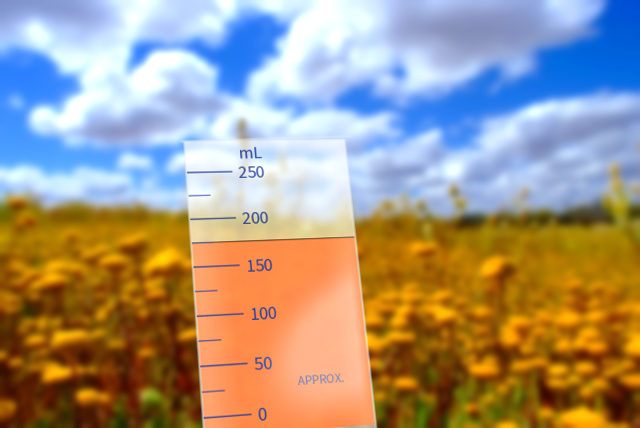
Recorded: **175** mL
